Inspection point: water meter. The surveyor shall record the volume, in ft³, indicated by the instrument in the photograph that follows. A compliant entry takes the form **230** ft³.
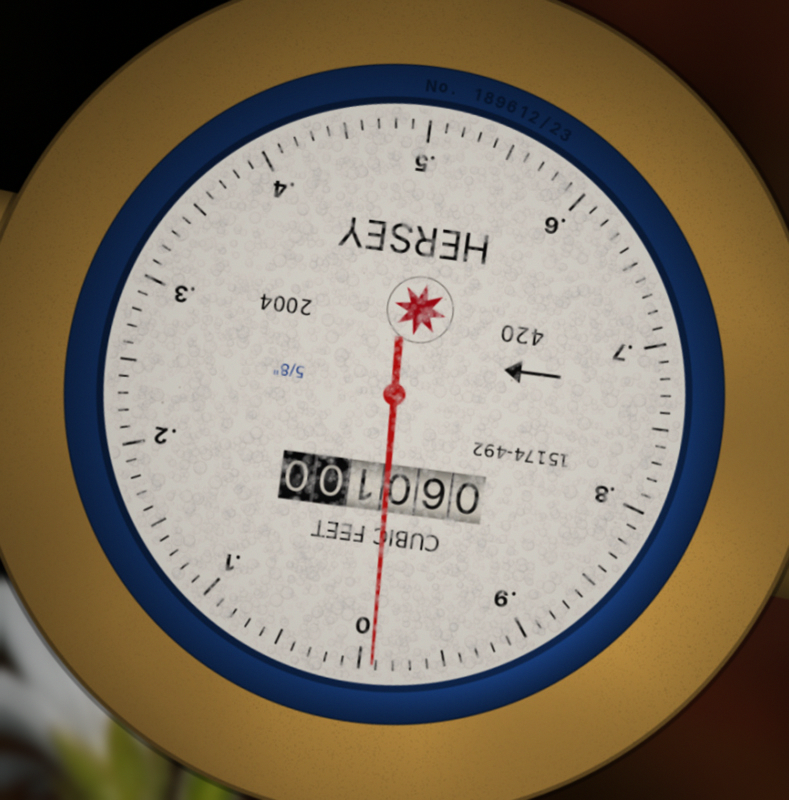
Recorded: **60099.99** ft³
